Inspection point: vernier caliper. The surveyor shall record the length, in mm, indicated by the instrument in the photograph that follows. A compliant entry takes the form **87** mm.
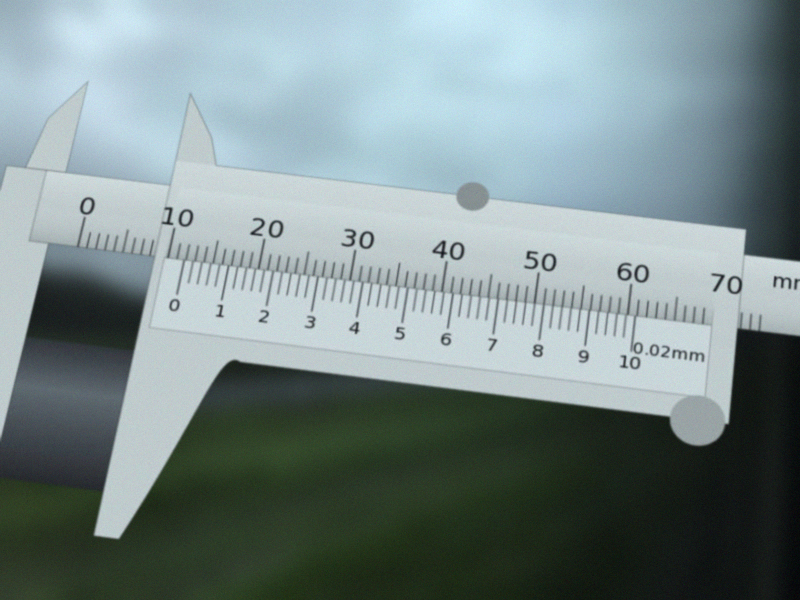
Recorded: **11.8** mm
